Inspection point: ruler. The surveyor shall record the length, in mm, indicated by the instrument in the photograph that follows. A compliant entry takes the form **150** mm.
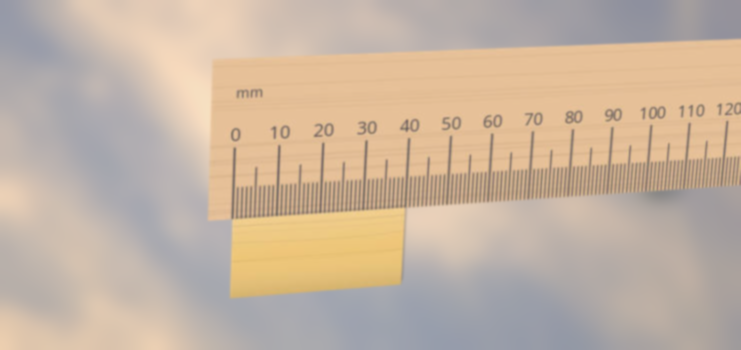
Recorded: **40** mm
